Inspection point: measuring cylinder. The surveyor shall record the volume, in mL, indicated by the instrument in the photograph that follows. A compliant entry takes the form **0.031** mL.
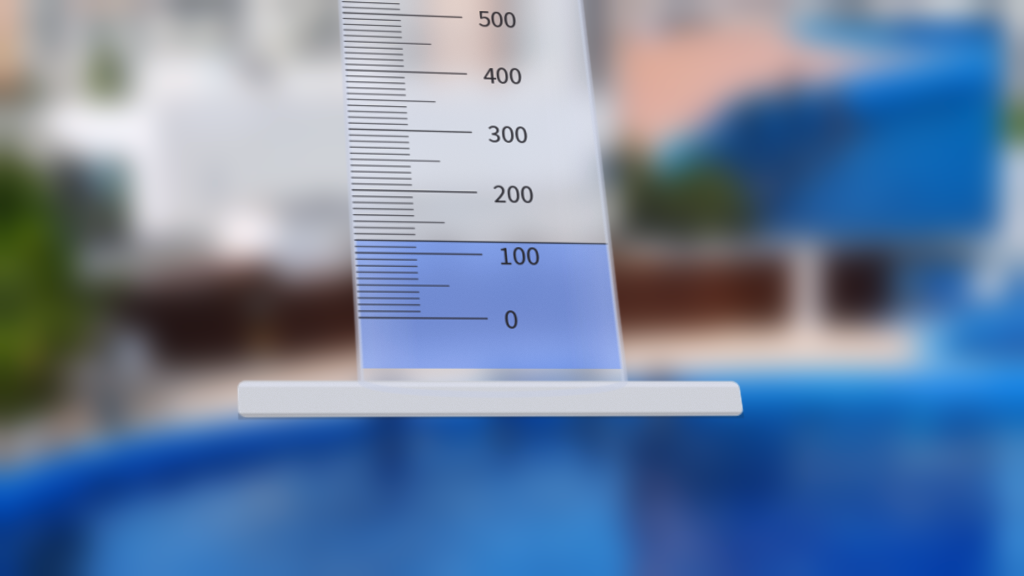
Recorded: **120** mL
